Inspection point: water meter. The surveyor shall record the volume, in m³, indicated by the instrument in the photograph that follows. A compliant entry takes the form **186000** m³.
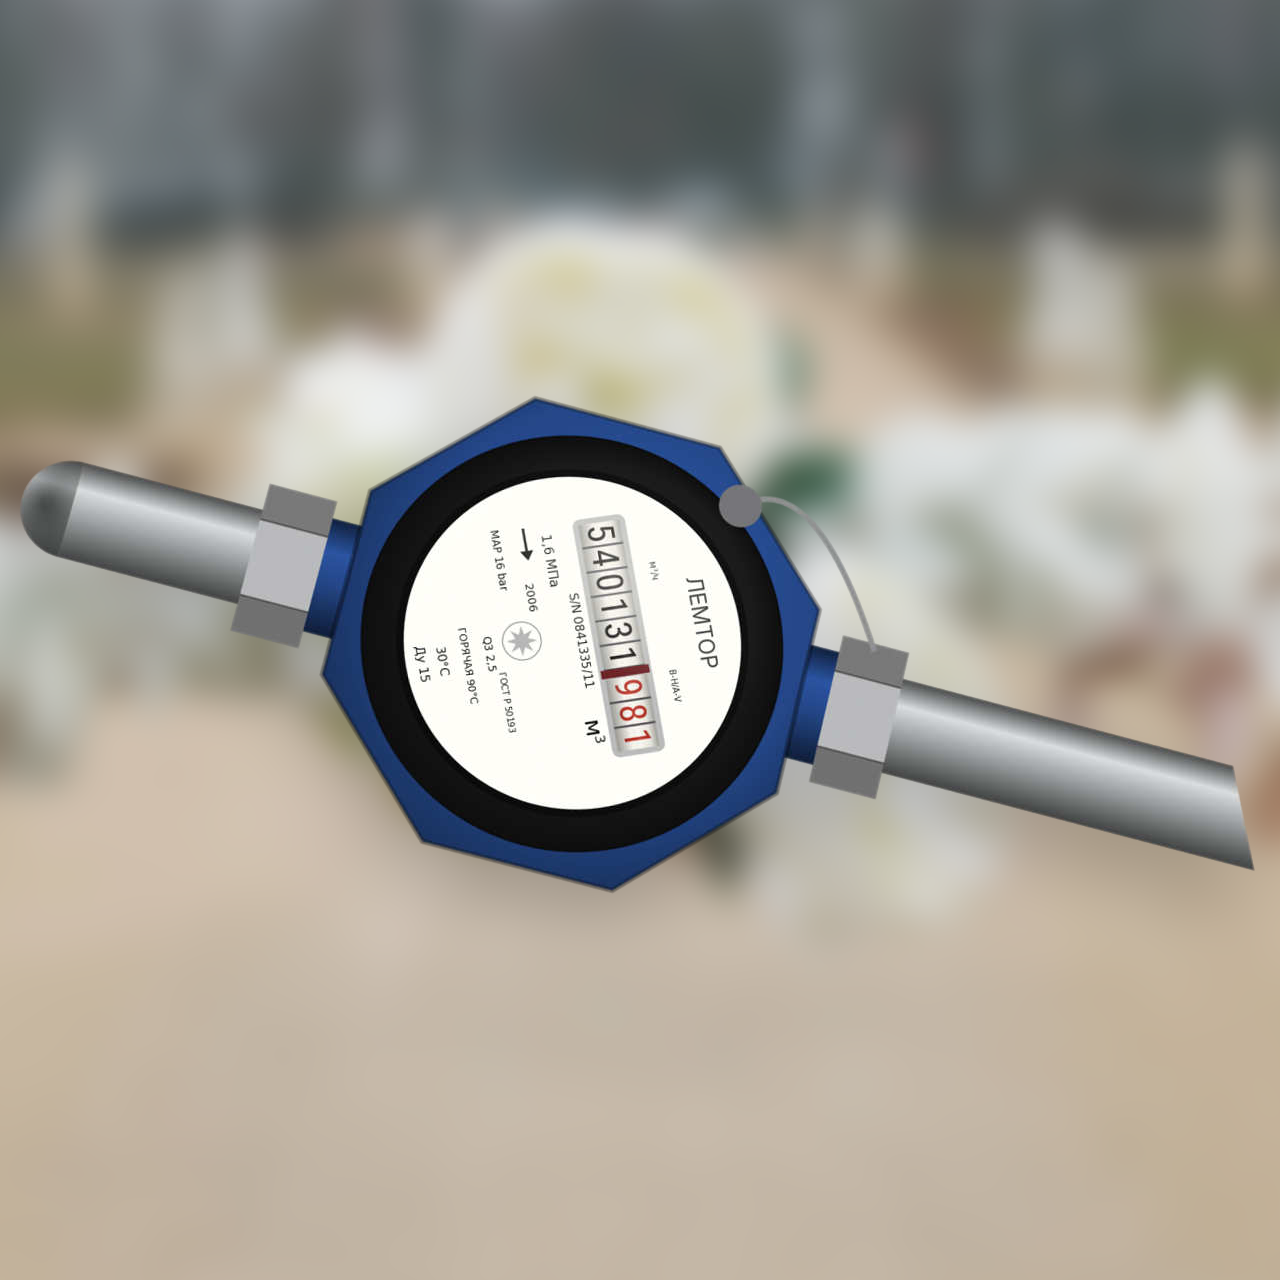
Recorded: **540131.981** m³
